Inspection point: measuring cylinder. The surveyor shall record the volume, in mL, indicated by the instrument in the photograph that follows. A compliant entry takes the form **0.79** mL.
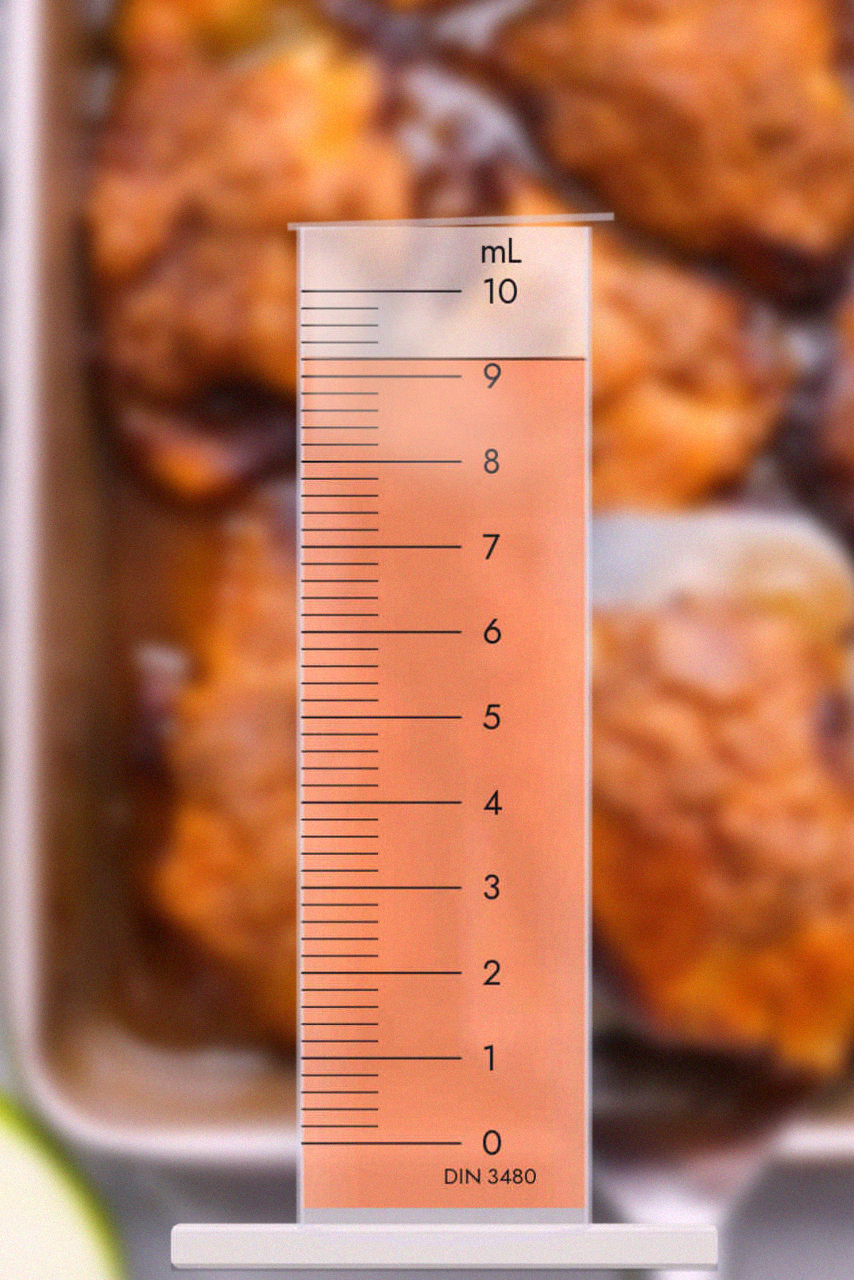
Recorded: **9.2** mL
